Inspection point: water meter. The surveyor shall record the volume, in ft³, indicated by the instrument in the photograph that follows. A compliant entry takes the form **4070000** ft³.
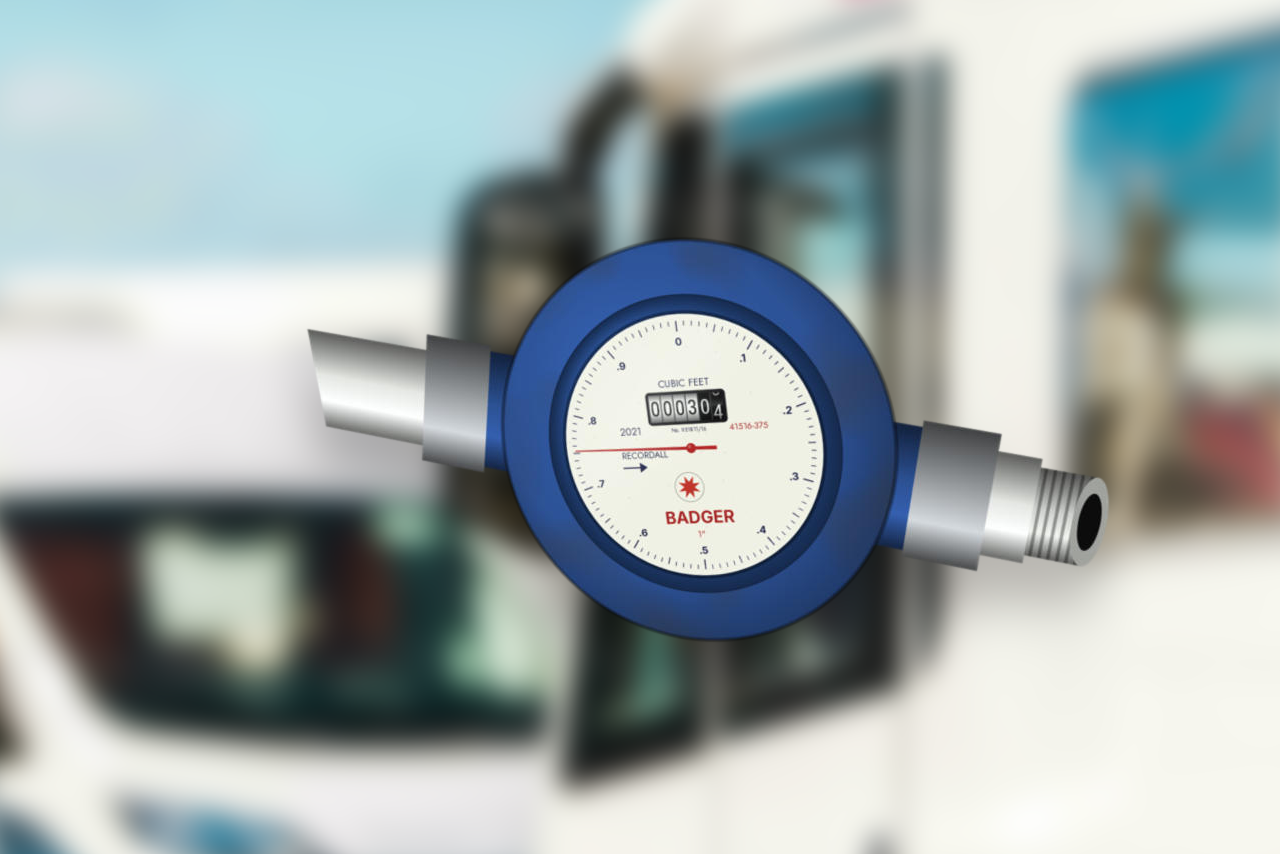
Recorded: **303.75** ft³
